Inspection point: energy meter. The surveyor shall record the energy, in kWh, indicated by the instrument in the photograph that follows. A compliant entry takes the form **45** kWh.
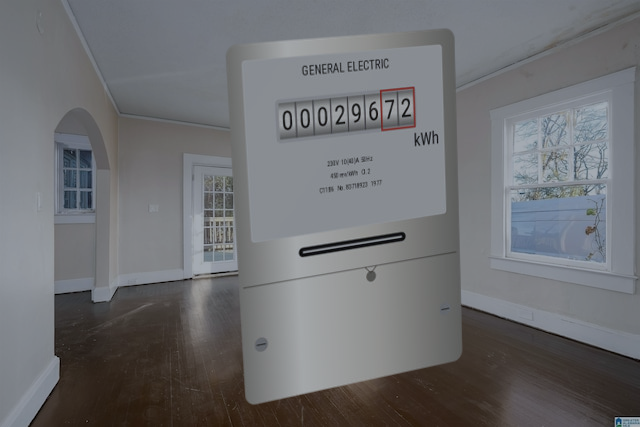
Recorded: **296.72** kWh
